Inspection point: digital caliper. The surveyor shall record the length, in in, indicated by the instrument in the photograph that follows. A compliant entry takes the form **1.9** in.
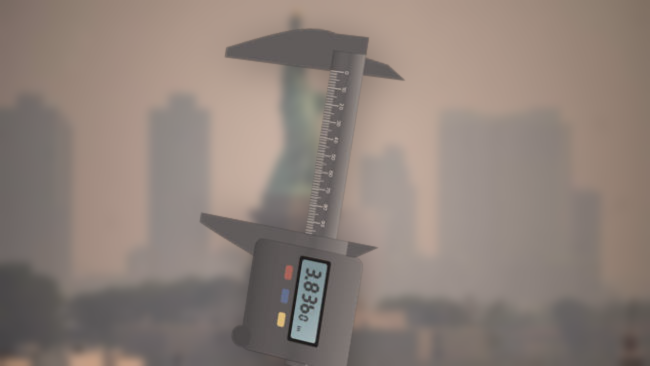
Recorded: **3.8360** in
